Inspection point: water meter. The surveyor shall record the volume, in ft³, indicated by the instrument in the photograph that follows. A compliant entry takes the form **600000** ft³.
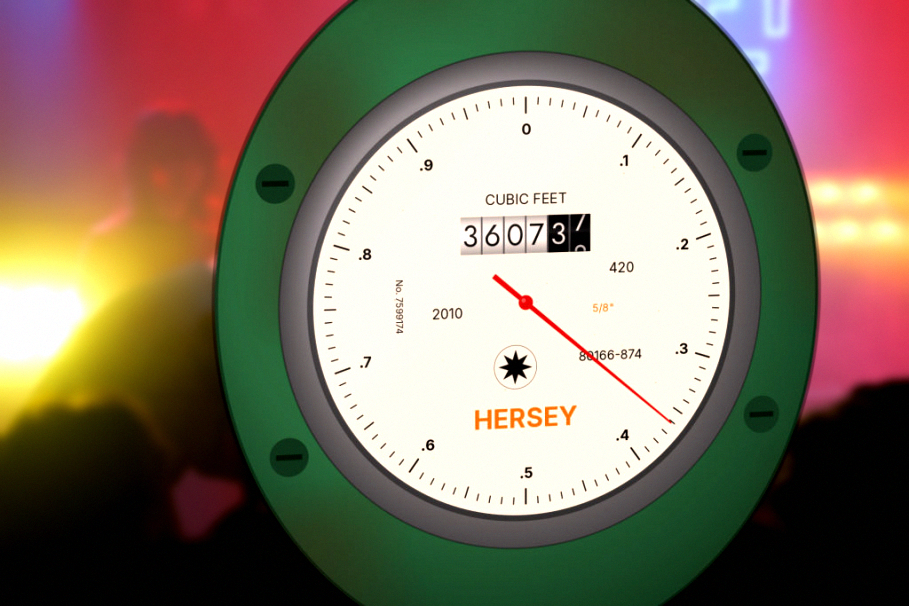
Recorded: **360737.36** ft³
